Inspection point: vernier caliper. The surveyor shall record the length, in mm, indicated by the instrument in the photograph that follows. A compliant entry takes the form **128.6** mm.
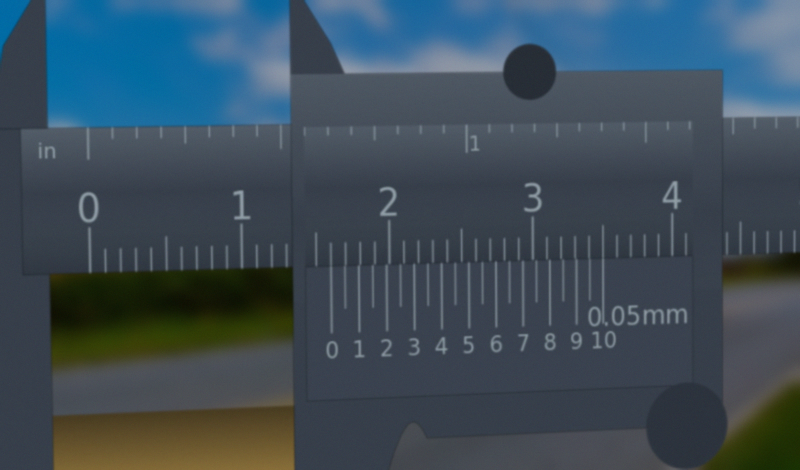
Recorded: **16.0** mm
